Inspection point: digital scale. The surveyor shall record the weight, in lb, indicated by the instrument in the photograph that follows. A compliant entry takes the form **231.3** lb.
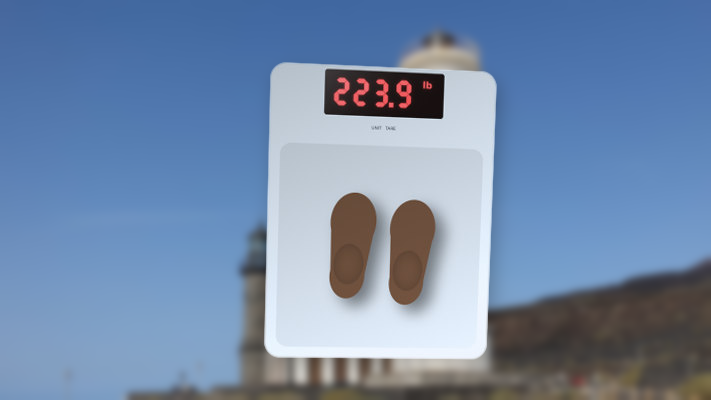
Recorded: **223.9** lb
